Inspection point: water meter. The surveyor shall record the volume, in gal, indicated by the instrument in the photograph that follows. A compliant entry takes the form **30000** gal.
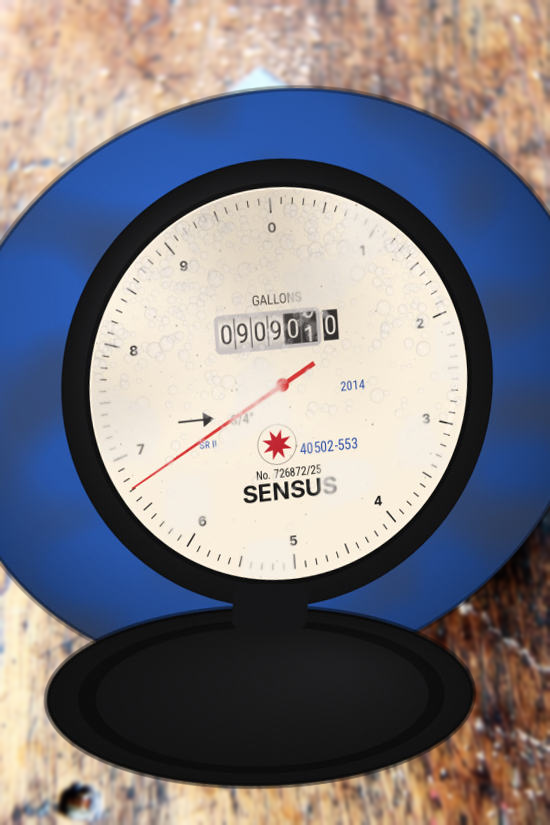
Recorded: **909006.7** gal
